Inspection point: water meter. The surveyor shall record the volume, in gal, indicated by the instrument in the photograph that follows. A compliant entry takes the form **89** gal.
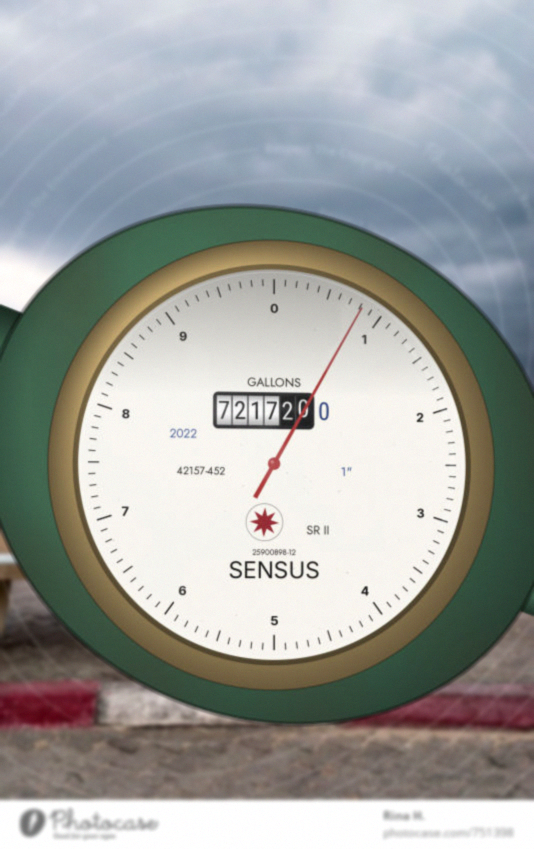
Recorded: **7217200.8** gal
